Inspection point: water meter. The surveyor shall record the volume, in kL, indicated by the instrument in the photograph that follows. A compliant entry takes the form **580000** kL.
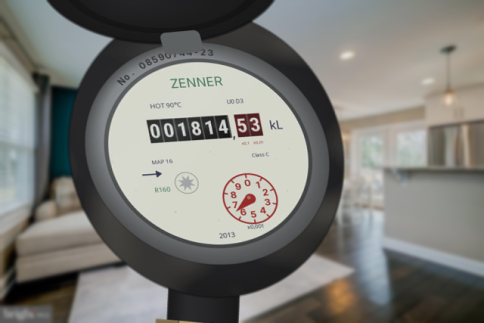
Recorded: **1814.536** kL
